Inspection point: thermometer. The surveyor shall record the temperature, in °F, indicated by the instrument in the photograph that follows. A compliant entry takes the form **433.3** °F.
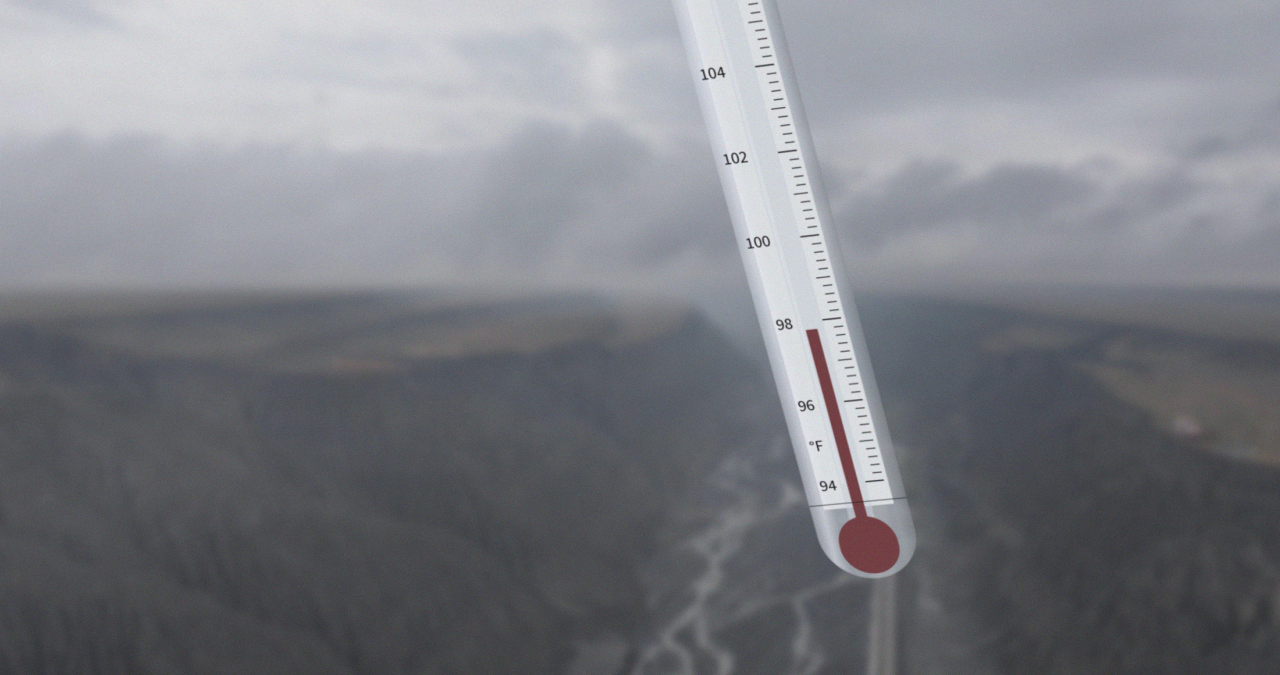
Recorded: **97.8** °F
